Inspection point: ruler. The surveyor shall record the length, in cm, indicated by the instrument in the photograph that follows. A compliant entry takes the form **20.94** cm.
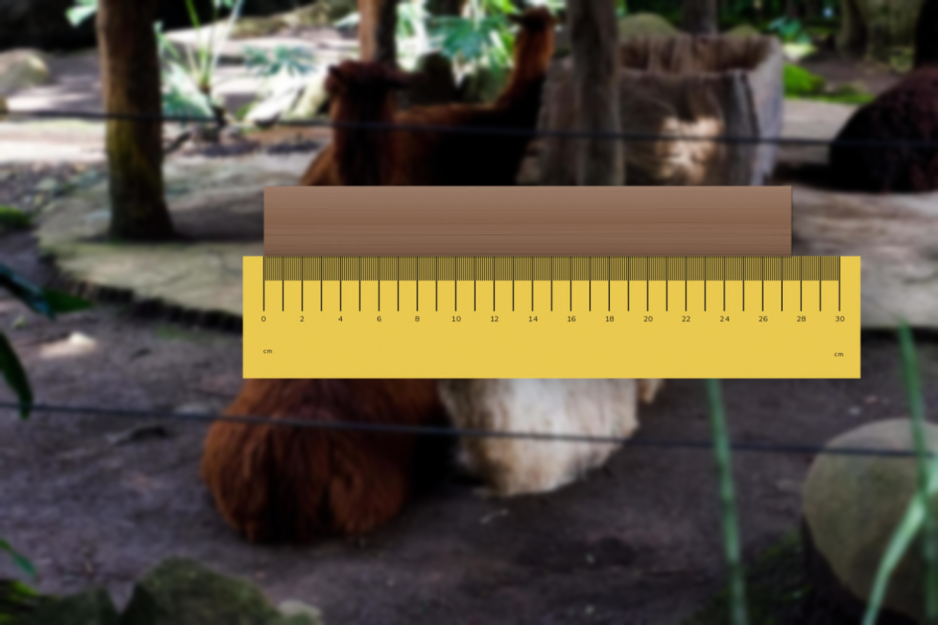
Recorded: **27.5** cm
